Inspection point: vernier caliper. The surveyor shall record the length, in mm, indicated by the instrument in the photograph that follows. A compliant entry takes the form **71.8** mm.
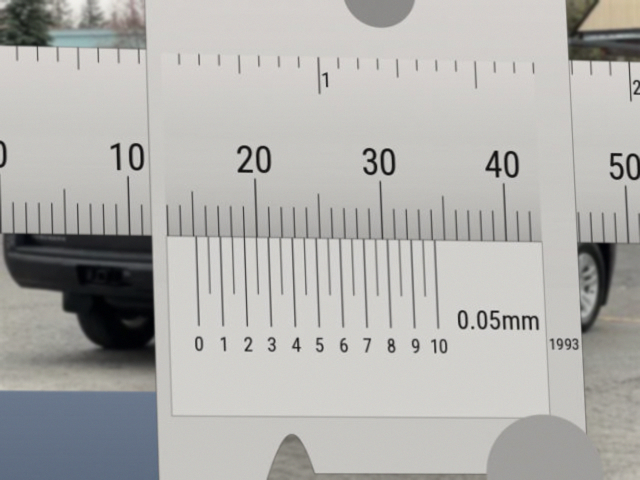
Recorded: **15.2** mm
